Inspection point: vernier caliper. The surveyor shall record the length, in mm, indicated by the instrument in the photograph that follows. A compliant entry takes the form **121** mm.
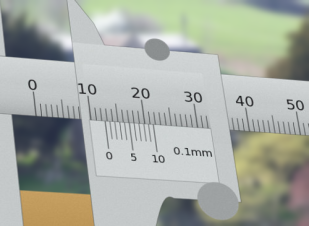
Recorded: **12.6** mm
